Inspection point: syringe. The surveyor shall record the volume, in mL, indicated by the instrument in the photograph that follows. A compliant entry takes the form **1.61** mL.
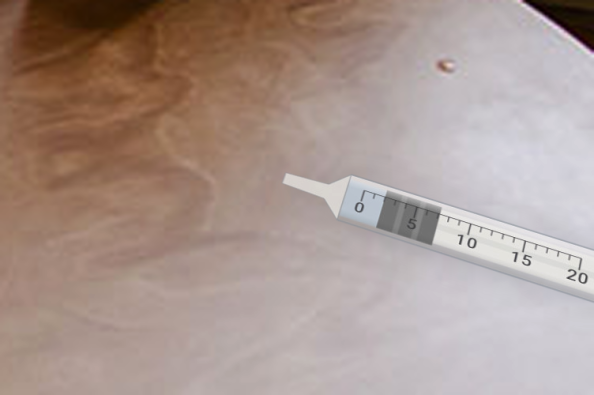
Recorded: **2** mL
